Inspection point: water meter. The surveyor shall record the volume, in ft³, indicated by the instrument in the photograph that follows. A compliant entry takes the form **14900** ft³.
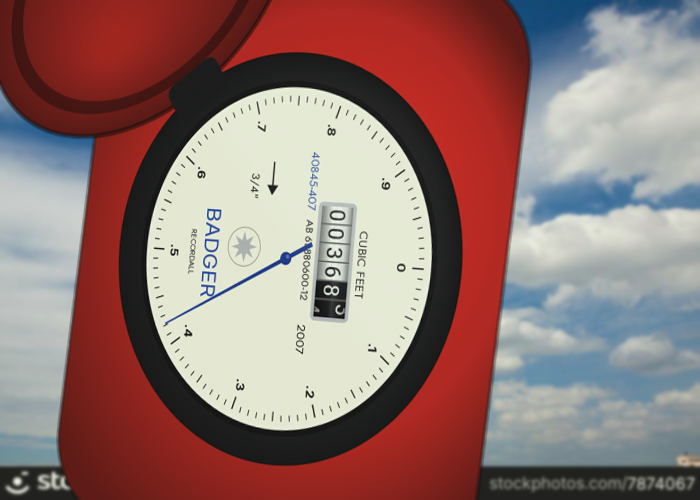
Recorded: **3683.42** ft³
